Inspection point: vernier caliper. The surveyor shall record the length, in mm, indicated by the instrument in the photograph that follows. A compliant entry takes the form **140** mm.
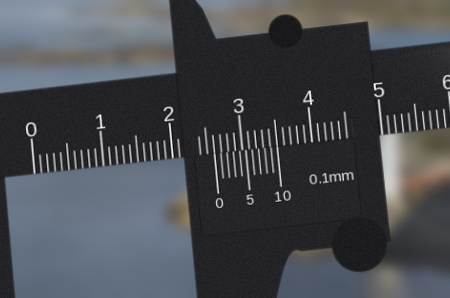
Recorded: **26.0** mm
